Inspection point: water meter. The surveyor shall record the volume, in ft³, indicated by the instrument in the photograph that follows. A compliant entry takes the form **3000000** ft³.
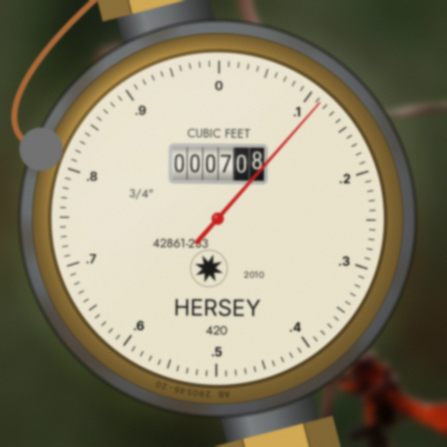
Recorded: **708.11** ft³
